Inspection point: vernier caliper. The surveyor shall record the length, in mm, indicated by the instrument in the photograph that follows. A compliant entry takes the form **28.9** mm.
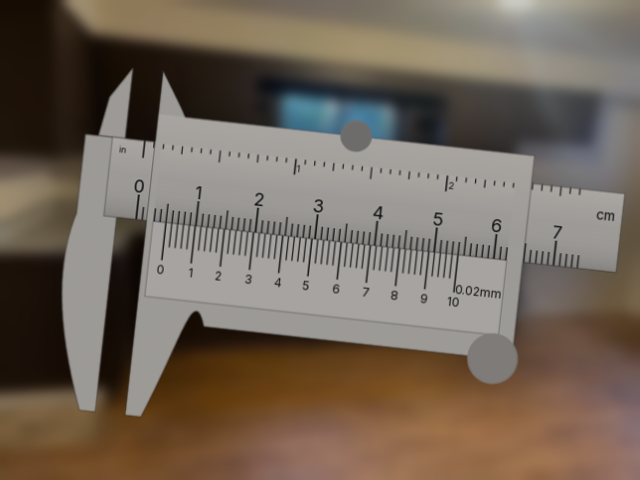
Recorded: **5.0** mm
